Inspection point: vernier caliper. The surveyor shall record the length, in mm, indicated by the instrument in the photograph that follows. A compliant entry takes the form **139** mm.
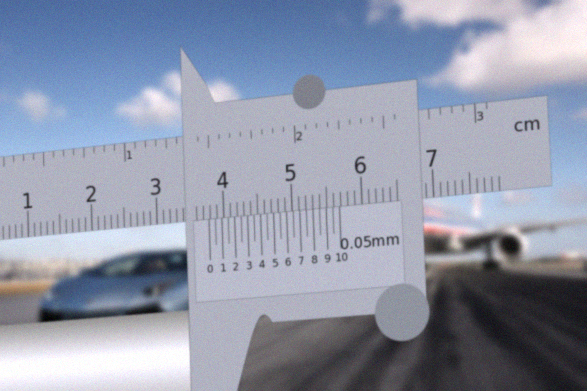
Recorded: **37.8** mm
